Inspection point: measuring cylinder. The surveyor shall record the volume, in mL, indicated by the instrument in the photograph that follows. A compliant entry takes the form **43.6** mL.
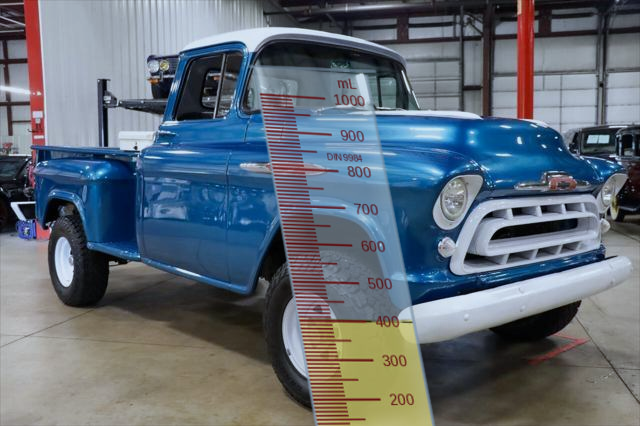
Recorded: **400** mL
